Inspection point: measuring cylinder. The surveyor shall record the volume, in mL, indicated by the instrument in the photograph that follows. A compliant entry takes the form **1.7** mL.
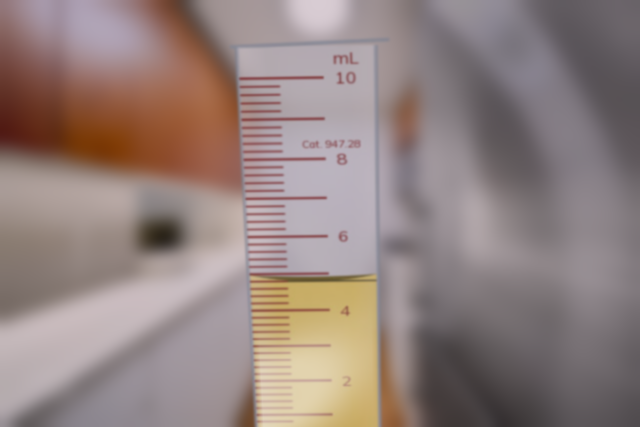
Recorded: **4.8** mL
